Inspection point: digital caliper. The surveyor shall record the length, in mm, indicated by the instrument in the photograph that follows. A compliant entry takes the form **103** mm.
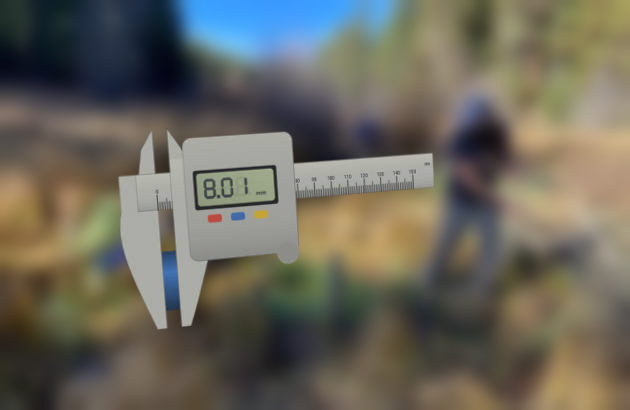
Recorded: **8.01** mm
